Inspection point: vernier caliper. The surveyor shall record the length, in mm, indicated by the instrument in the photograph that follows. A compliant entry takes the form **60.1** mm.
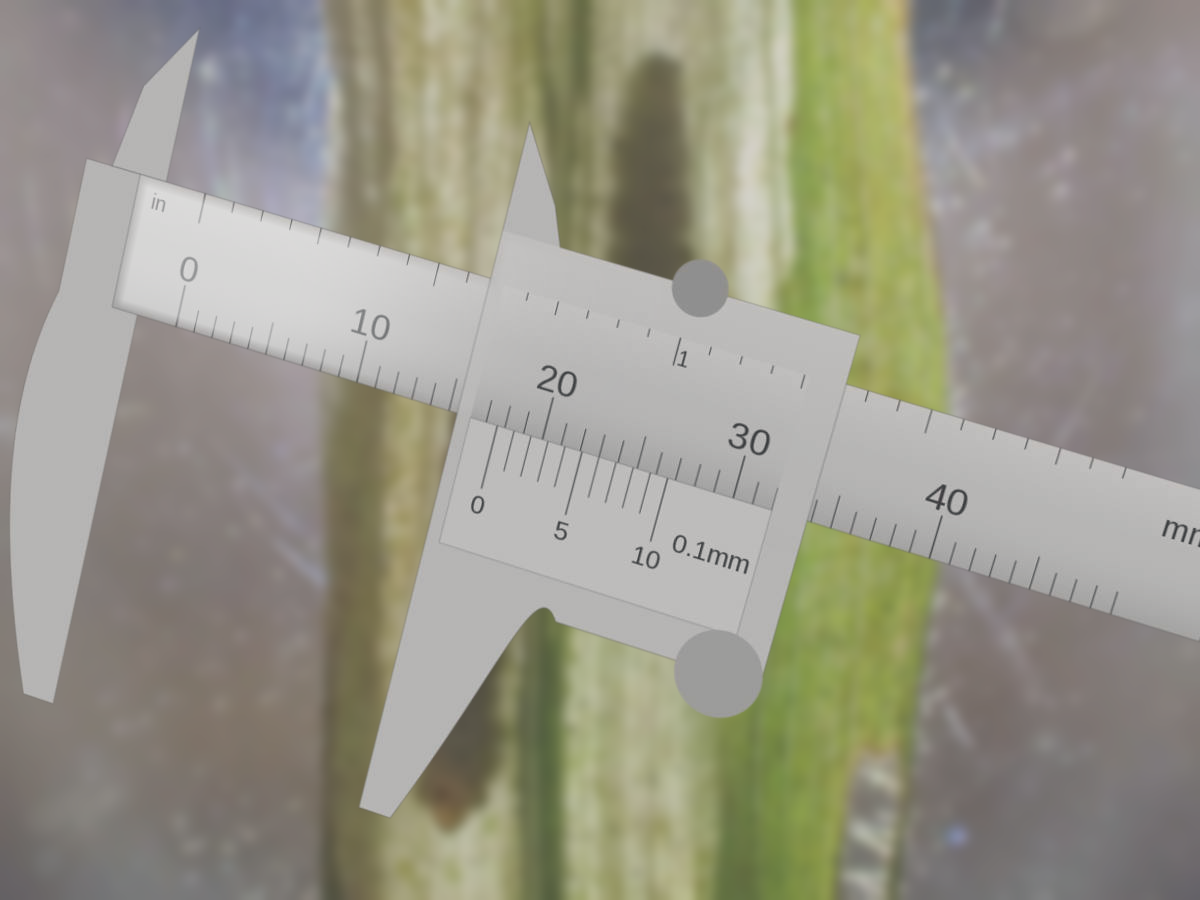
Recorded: **17.6** mm
